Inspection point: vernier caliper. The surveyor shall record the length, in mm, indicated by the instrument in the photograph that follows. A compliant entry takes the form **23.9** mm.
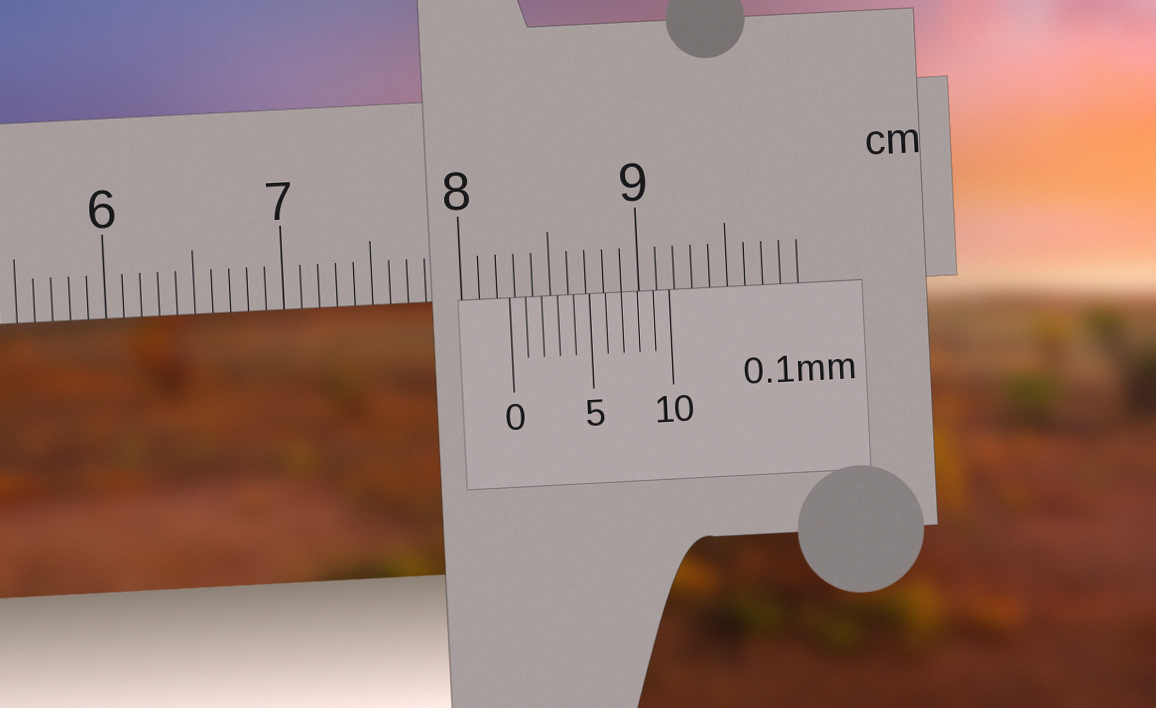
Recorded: **82.7** mm
